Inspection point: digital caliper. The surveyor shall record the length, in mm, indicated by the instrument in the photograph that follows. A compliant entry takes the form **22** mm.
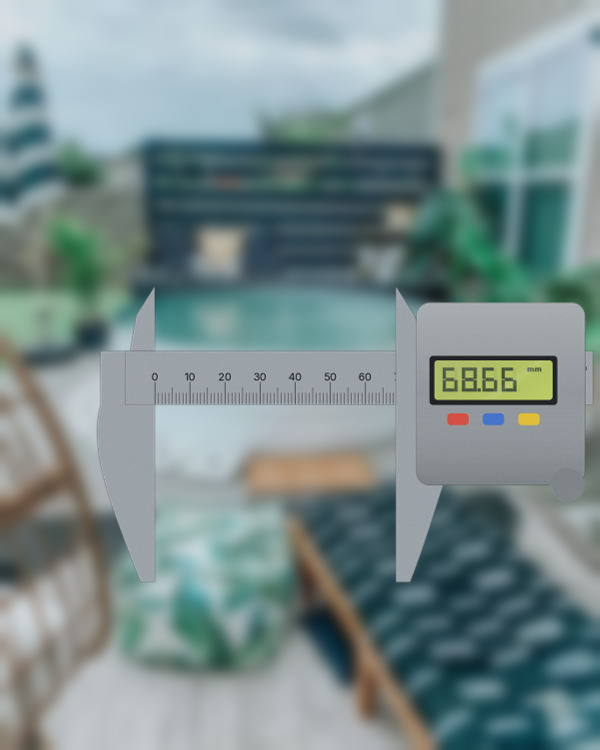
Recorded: **68.66** mm
